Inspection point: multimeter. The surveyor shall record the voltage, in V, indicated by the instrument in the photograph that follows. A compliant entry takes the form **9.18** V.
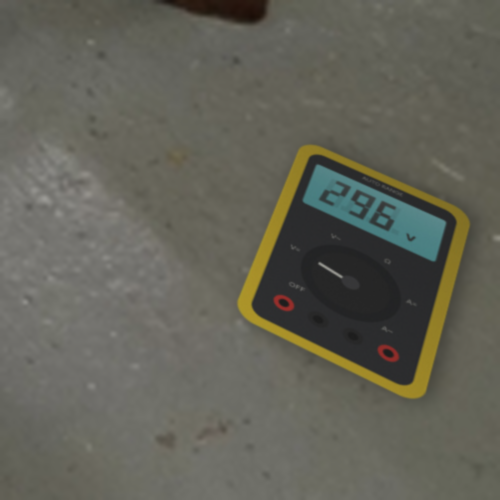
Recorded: **296** V
